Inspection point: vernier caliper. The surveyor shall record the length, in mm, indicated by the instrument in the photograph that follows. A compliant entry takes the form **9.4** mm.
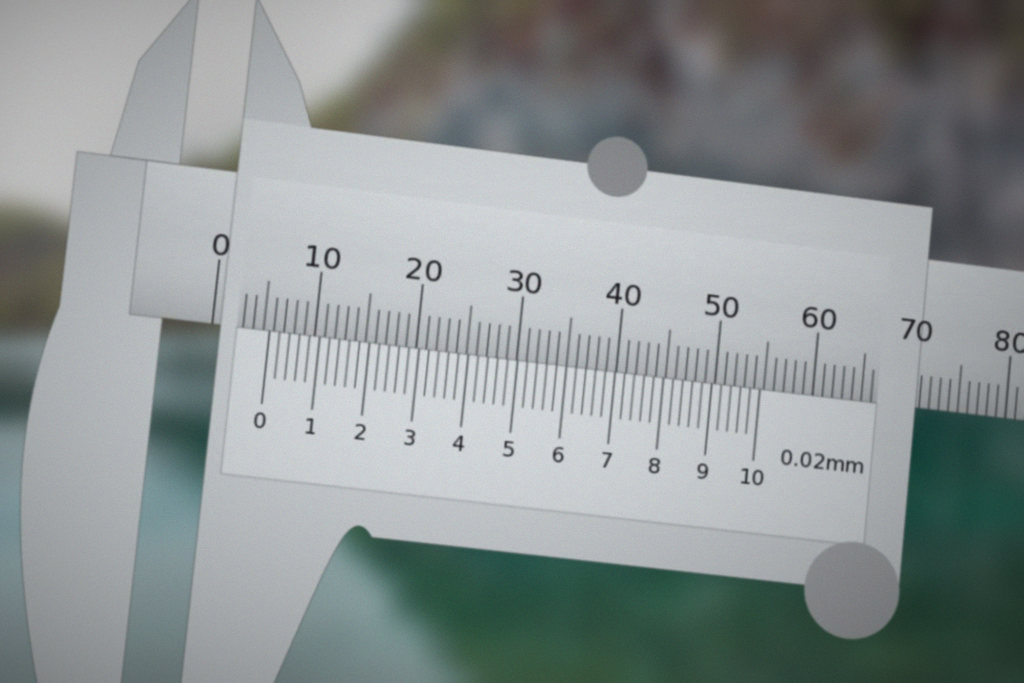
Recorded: **5.6** mm
